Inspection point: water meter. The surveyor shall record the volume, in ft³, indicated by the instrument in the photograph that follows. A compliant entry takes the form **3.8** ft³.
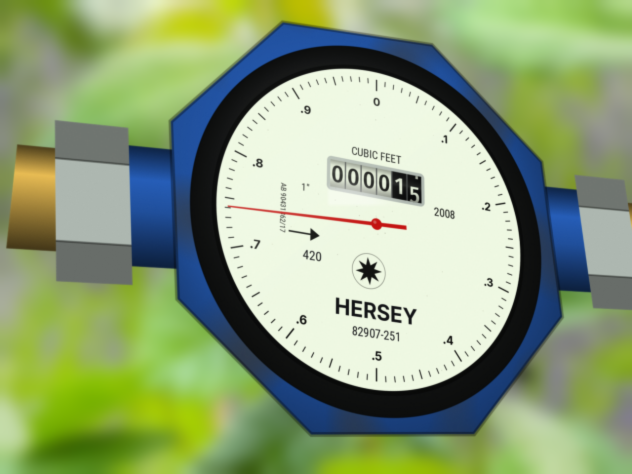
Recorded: **14.74** ft³
